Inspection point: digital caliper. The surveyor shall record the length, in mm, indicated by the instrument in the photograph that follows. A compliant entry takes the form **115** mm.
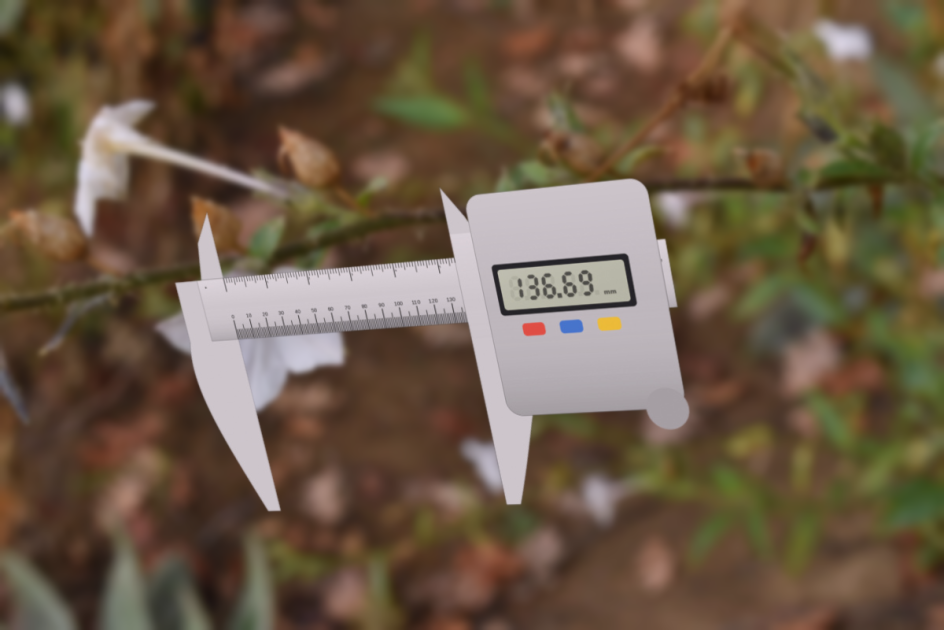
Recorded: **136.69** mm
